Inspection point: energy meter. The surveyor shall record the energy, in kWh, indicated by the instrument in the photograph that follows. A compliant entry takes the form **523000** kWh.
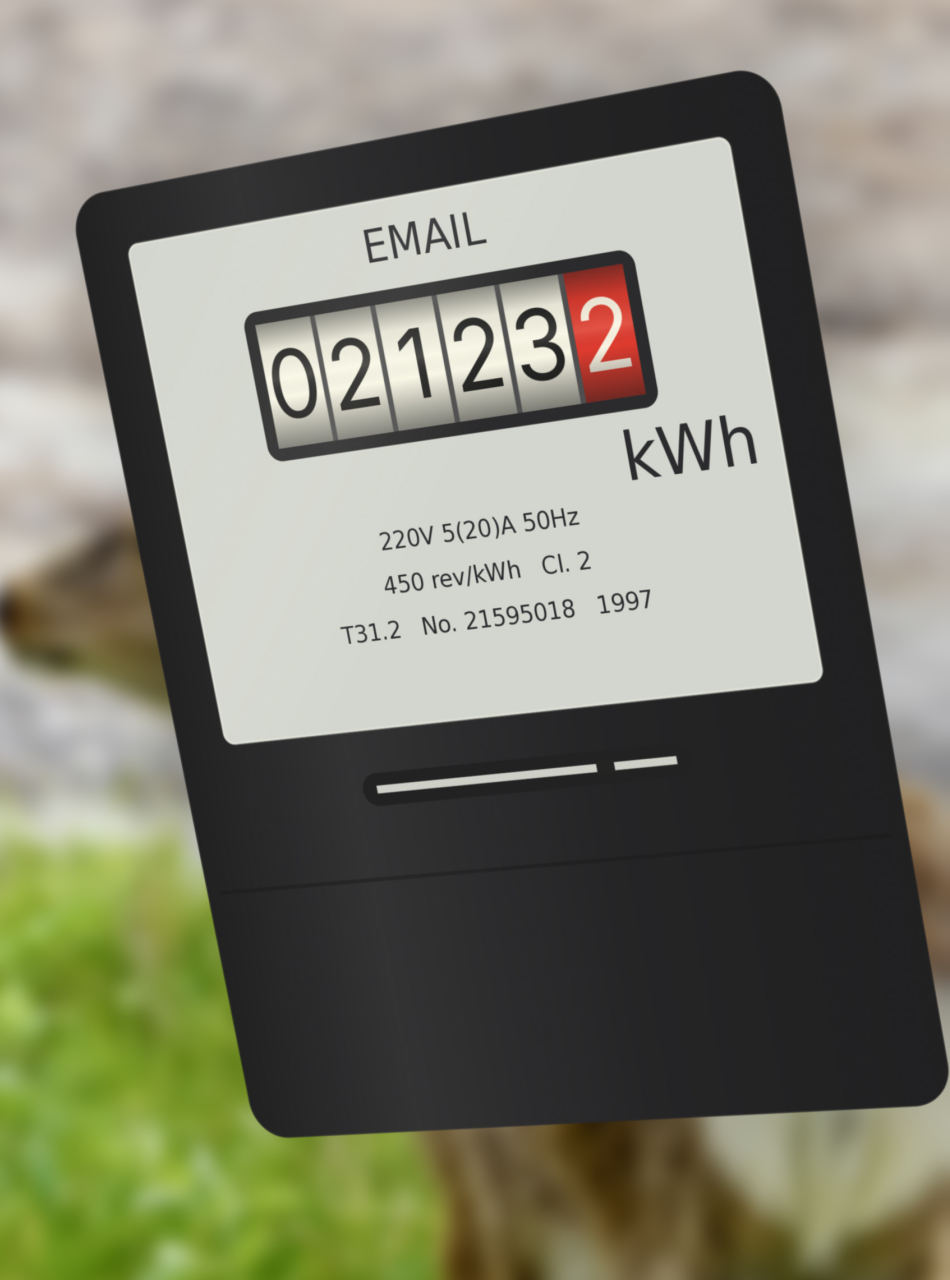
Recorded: **2123.2** kWh
